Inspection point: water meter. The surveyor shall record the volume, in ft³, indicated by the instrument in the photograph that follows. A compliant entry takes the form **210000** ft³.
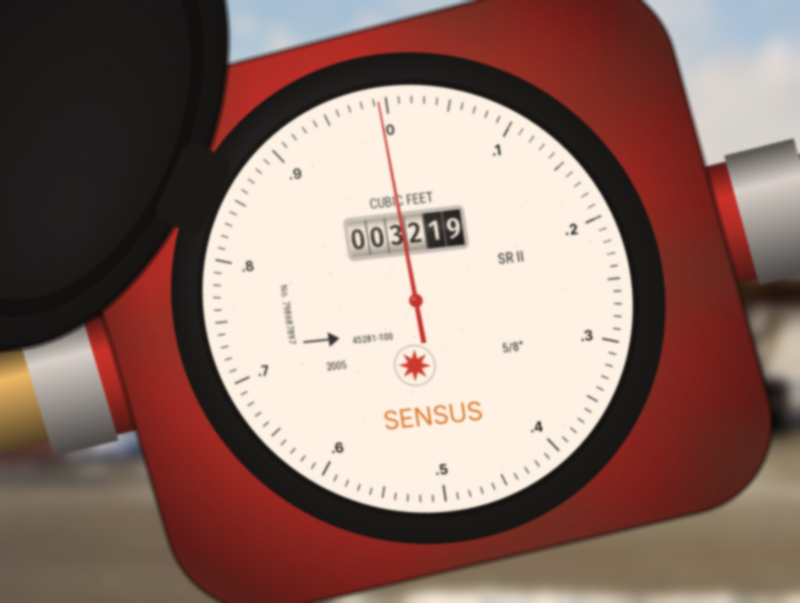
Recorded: **3218.99** ft³
